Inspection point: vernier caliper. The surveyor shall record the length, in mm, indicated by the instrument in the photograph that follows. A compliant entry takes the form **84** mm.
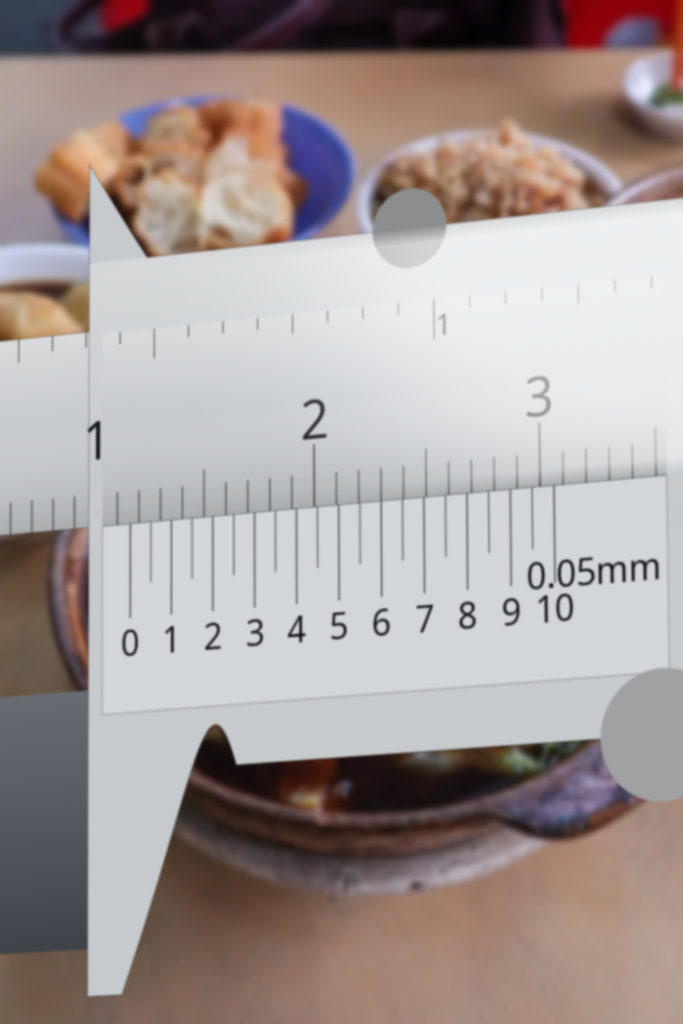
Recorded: **11.6** mm
